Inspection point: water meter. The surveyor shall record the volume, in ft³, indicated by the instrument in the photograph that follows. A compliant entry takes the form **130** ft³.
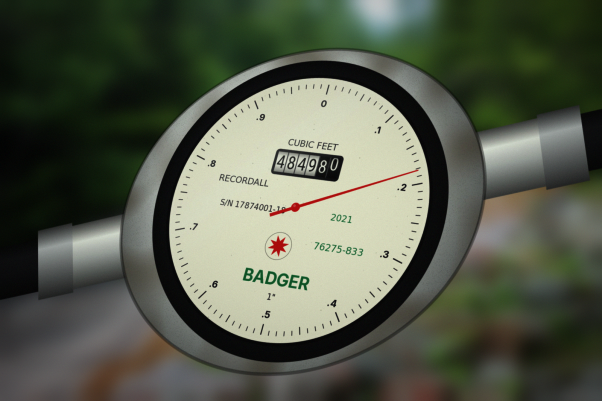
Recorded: **484980.18** ft³
